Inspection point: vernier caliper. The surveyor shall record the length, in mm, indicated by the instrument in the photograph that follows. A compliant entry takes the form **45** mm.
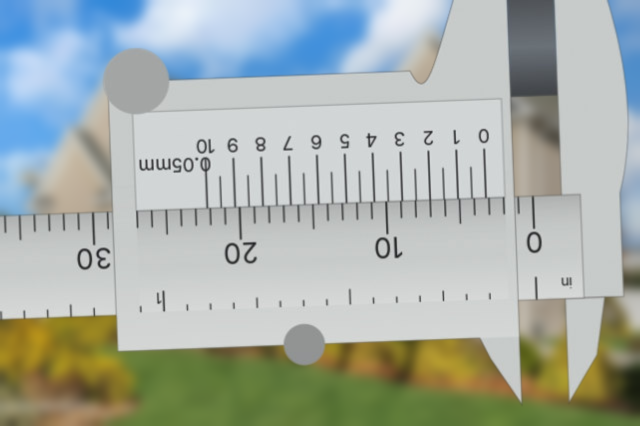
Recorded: **3.2** mm
